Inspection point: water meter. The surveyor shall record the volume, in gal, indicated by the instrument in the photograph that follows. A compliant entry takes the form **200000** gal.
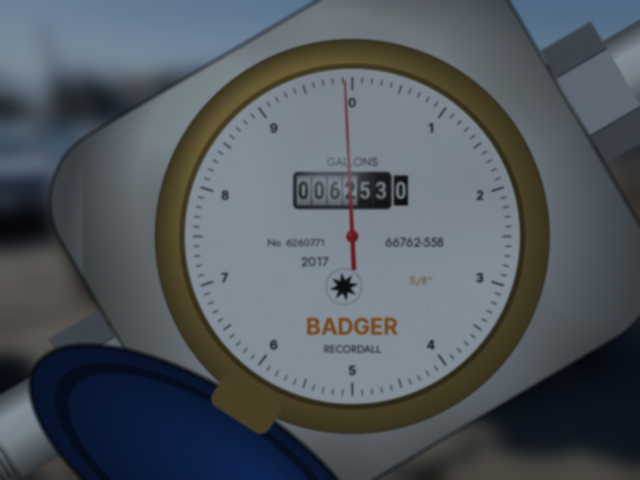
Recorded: **62529.9** gal
